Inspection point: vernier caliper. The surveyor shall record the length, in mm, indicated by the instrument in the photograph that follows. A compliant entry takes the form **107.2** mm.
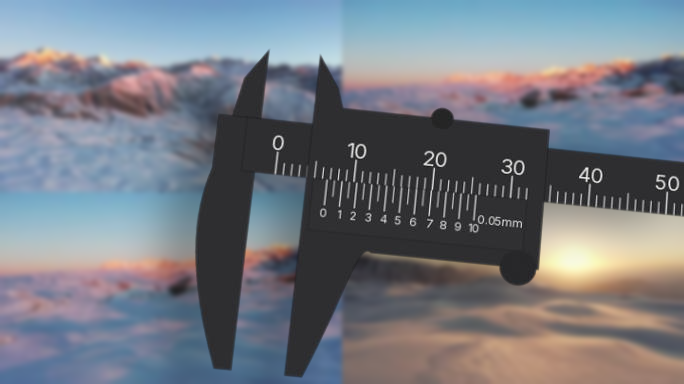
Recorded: **6.6** mm
